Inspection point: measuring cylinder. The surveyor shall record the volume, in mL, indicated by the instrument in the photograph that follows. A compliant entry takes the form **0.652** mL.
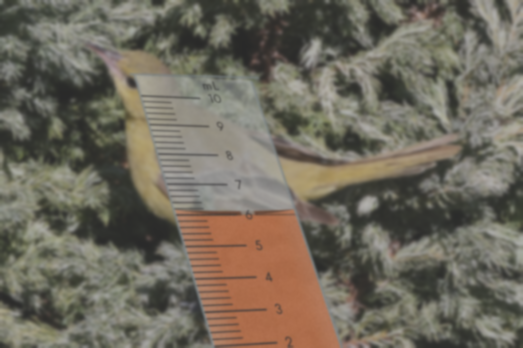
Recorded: **6** mL
